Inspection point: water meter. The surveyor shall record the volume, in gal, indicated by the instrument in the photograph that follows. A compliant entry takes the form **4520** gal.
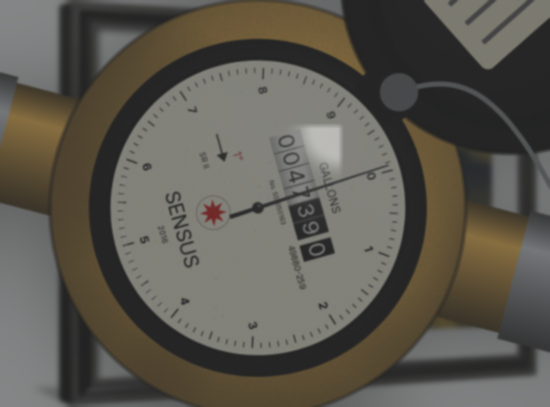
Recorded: **47389.9** gal
